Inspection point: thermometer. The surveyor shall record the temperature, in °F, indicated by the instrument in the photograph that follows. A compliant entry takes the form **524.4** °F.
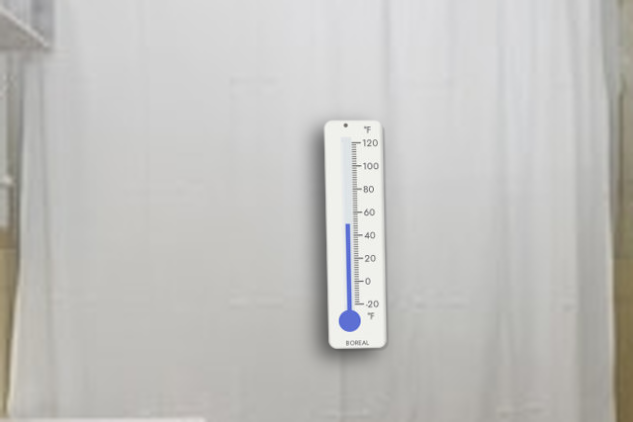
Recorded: **50** °F
